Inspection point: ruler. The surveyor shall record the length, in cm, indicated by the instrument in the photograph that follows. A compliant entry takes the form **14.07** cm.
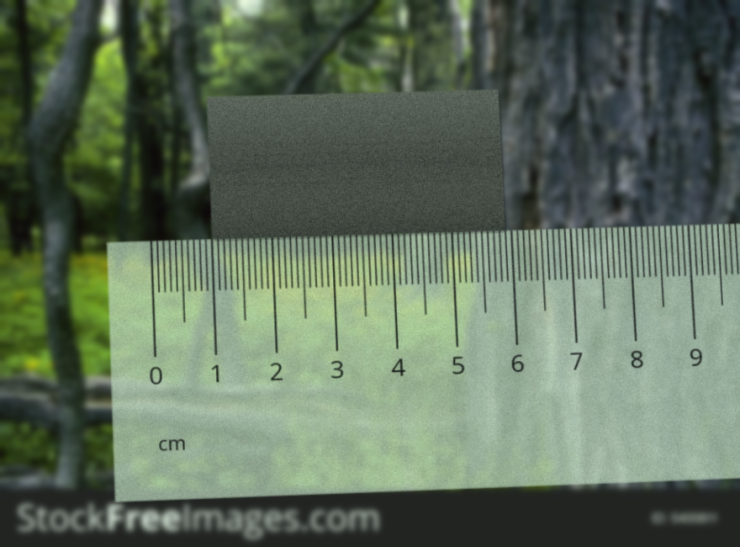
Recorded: **4.9** cm
